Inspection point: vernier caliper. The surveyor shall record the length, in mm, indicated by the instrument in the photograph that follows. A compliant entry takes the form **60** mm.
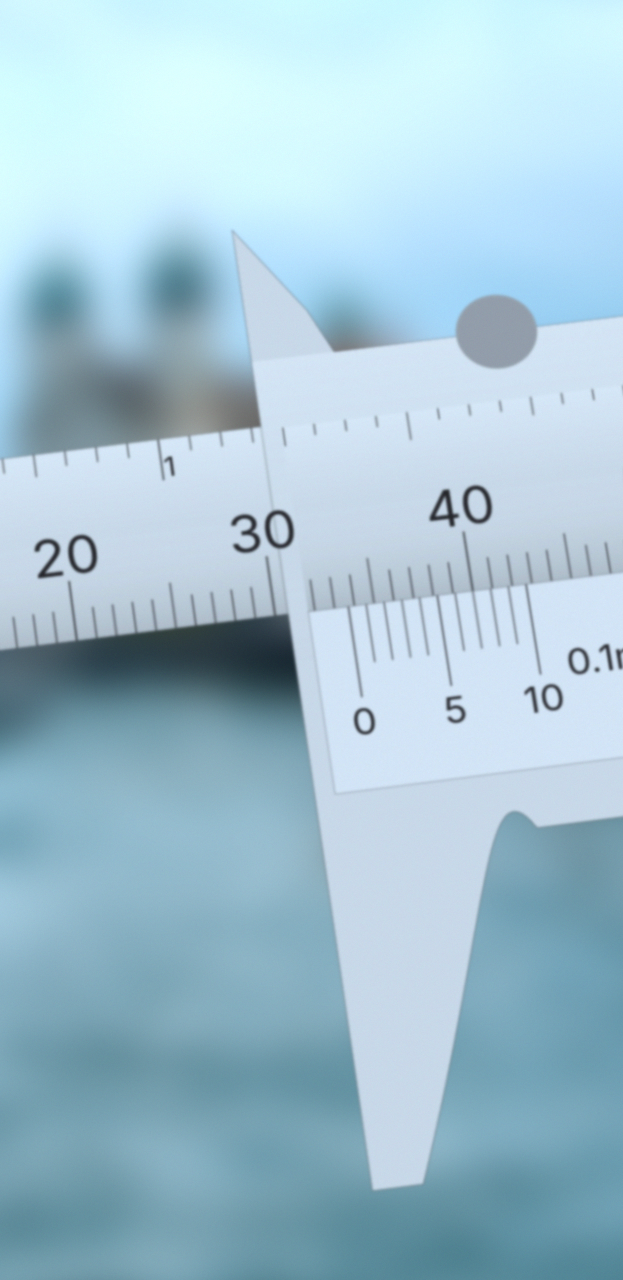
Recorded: **33.7** mm
